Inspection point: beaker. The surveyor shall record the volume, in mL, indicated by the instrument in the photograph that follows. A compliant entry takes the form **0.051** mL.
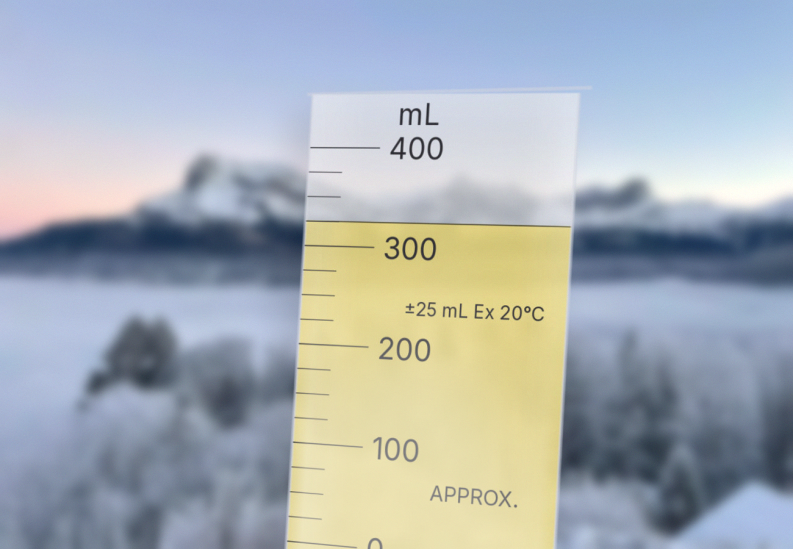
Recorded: **325** mL
